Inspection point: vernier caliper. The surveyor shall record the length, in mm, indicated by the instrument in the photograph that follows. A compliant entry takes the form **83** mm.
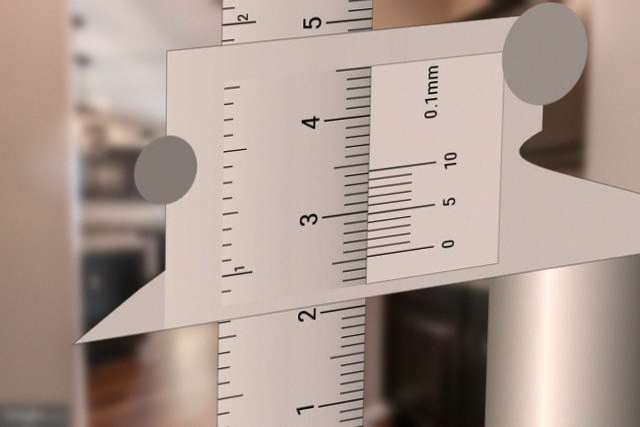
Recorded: **25.2** mm
